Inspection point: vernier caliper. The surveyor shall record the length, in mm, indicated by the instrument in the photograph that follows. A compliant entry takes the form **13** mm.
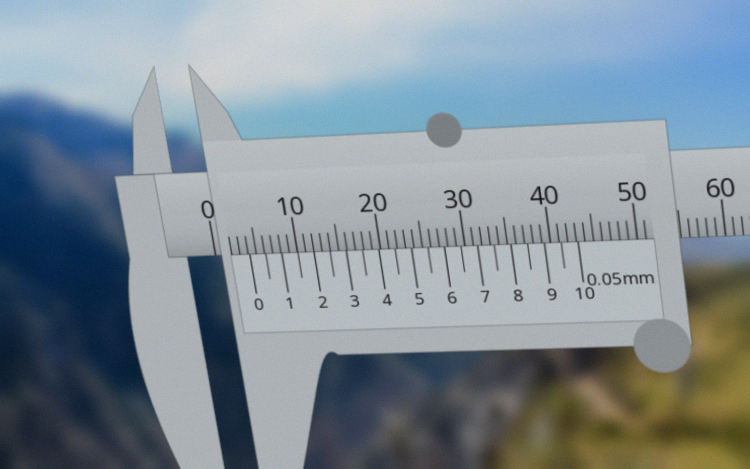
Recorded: **4.2** mm
